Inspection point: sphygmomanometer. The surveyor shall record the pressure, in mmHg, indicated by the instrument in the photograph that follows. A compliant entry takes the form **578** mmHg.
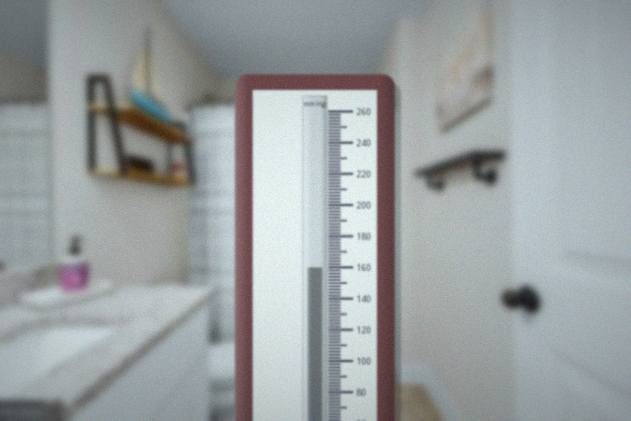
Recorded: **160** mmHg
